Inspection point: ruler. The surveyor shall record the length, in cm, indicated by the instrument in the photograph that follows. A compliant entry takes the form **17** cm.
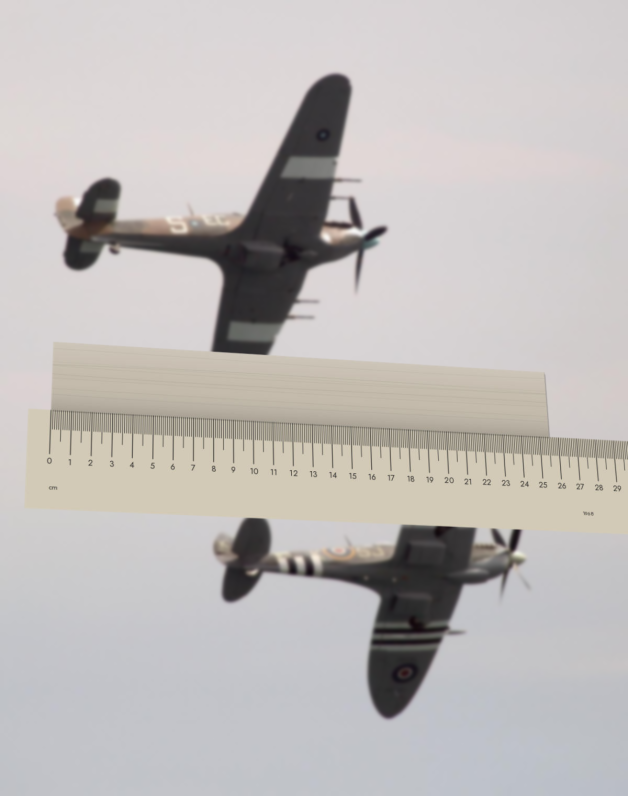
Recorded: **25.5** cm
